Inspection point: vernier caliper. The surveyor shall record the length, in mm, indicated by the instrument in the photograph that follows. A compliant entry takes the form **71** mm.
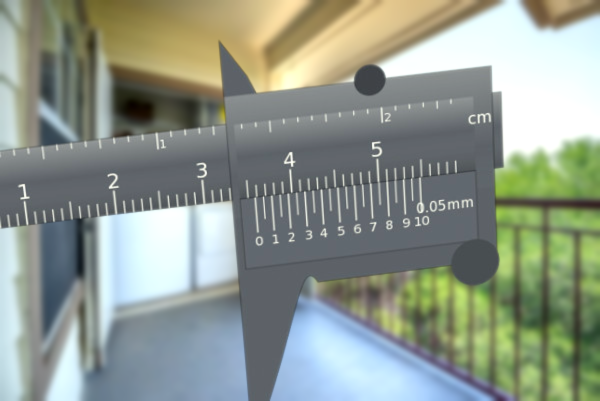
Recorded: **35.8** mm
